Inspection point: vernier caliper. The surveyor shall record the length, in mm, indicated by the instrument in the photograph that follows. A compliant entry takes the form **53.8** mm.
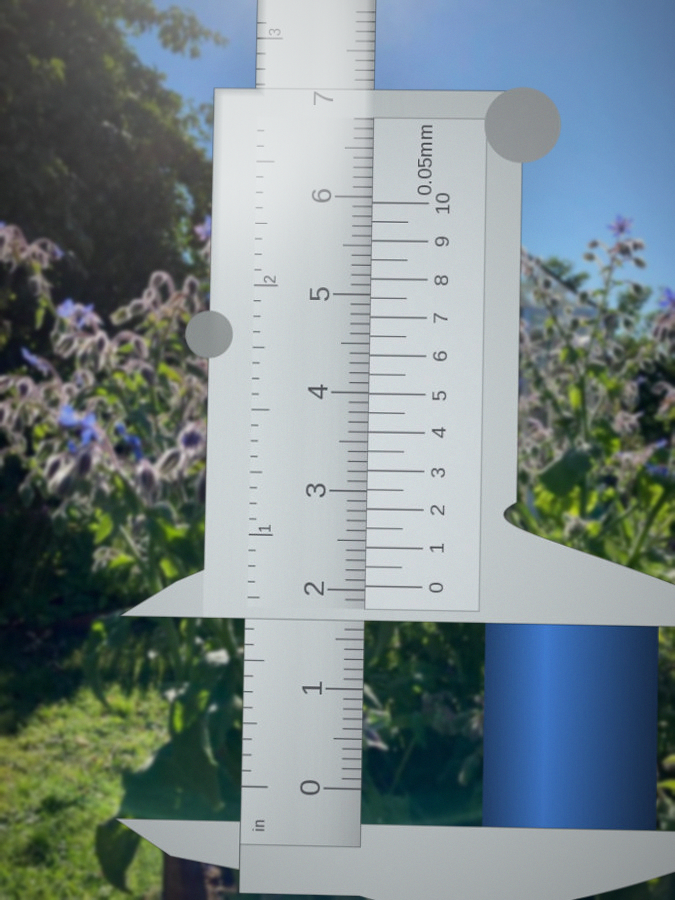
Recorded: **20.4** mm
